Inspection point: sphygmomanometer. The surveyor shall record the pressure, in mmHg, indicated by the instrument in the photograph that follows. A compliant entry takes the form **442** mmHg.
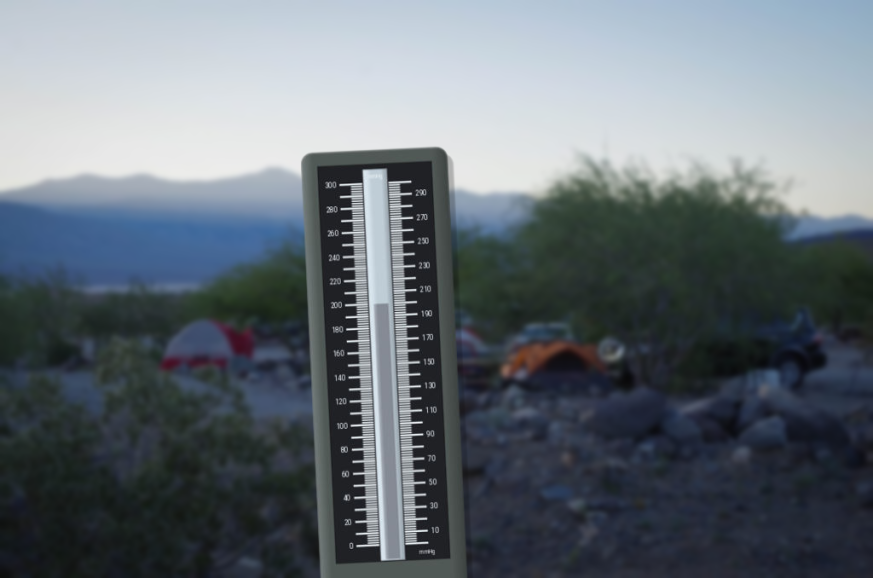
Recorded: **200** mmHg
